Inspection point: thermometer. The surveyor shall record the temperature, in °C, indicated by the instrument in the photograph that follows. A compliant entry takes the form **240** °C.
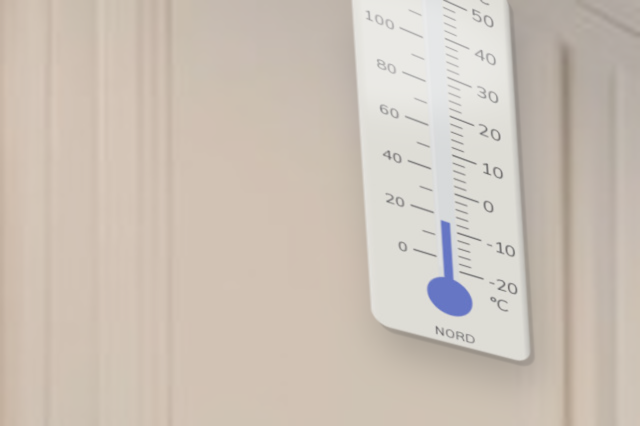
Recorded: **-8** °C
